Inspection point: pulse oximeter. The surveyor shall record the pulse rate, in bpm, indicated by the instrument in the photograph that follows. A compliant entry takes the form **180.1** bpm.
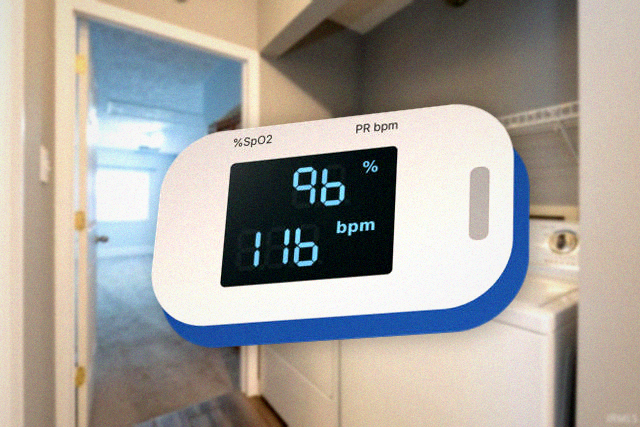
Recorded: **116** bpm
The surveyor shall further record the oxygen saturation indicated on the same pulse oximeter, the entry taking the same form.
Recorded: **96** %
